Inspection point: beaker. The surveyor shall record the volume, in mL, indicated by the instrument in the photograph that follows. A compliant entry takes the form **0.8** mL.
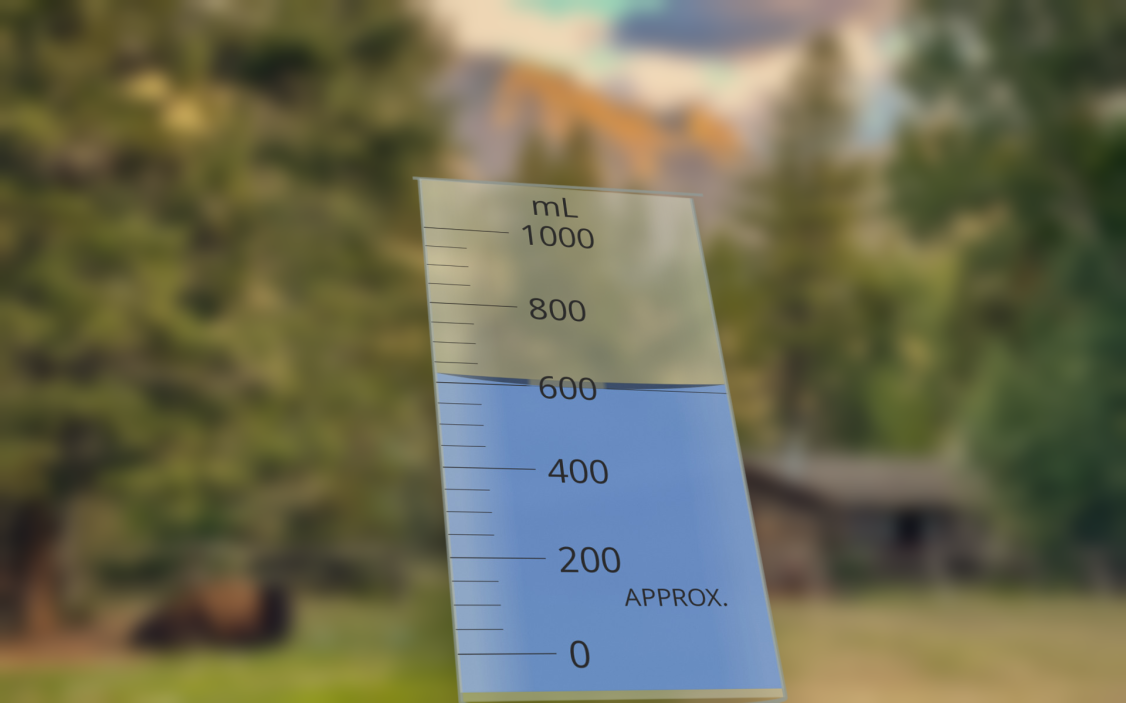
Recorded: **600** mL
